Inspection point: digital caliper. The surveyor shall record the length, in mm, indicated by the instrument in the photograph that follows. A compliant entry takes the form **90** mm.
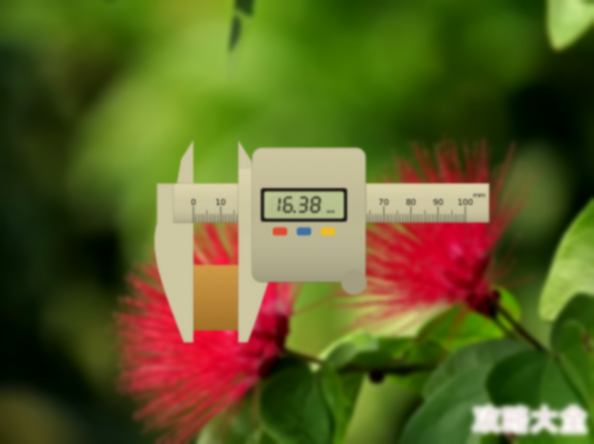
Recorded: **16.38** mm
